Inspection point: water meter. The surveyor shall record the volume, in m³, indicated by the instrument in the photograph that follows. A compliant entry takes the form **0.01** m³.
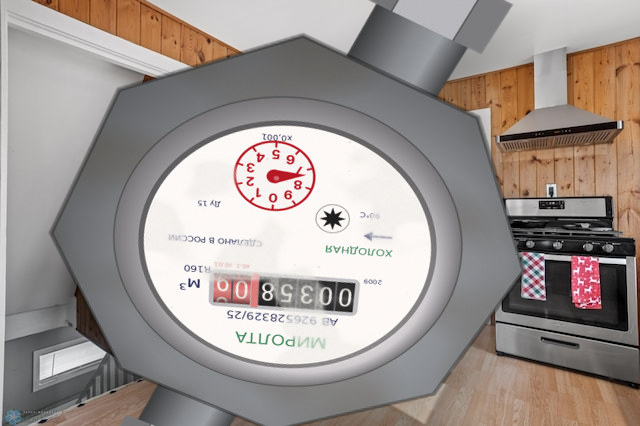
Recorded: **358.087** m³
